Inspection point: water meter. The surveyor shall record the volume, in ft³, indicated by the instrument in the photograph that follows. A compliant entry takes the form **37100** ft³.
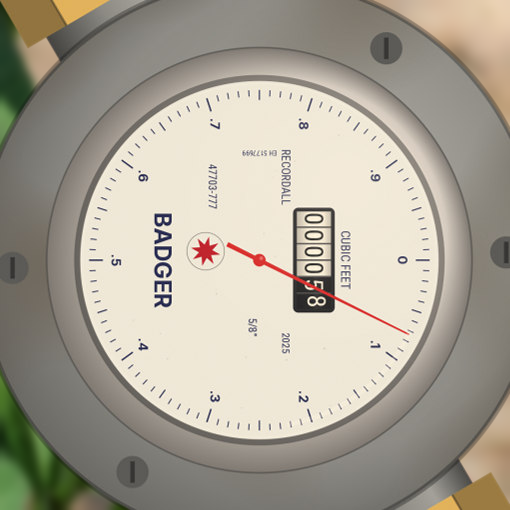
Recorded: **58.07** ft³
